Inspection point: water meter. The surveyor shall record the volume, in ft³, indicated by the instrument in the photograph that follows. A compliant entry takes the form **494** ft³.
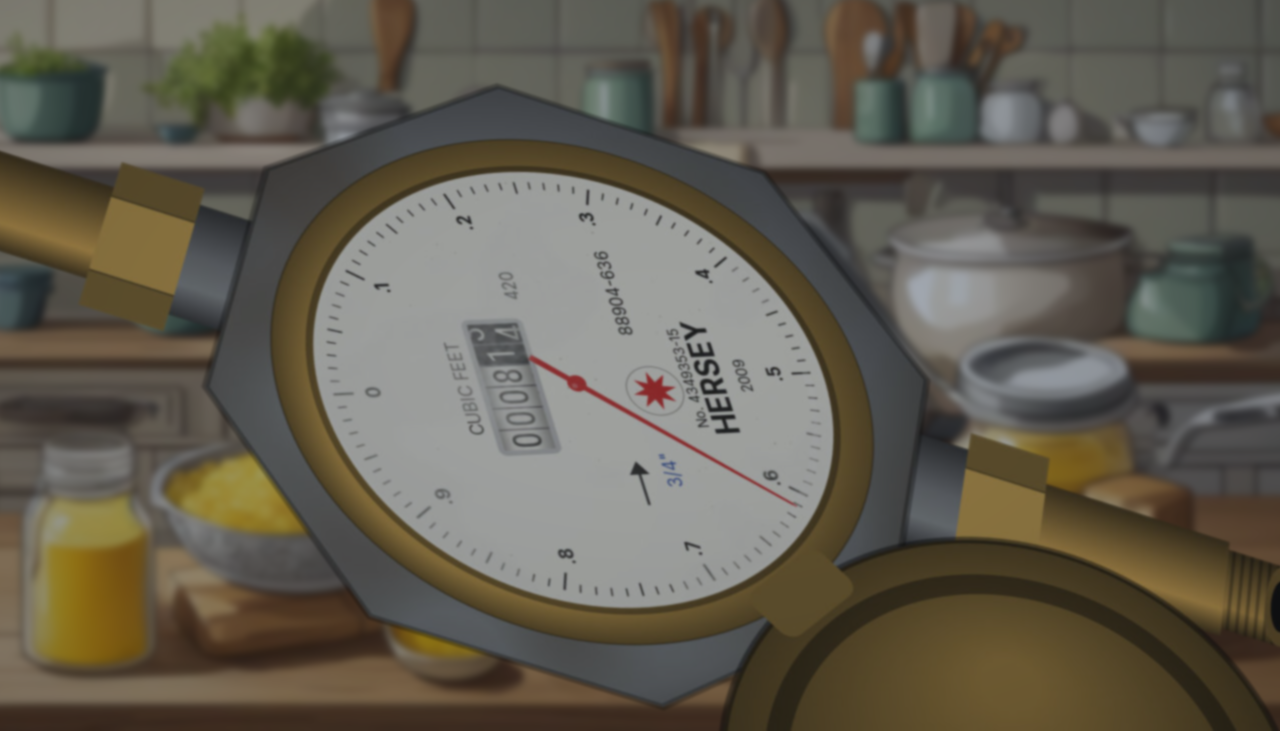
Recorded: **813.61** ft³
